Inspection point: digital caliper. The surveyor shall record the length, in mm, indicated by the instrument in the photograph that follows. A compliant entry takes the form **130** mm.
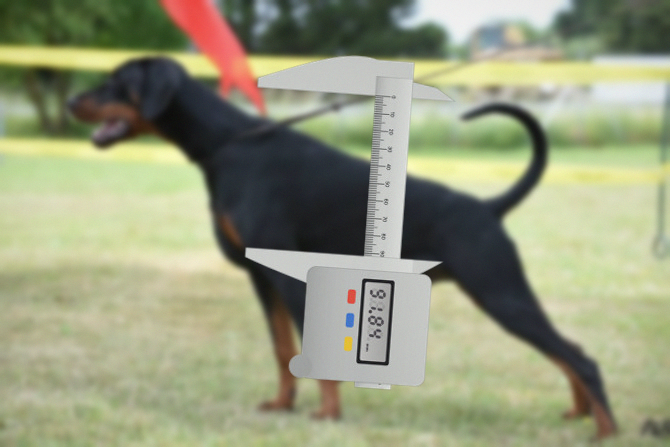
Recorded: **91.84** mm
